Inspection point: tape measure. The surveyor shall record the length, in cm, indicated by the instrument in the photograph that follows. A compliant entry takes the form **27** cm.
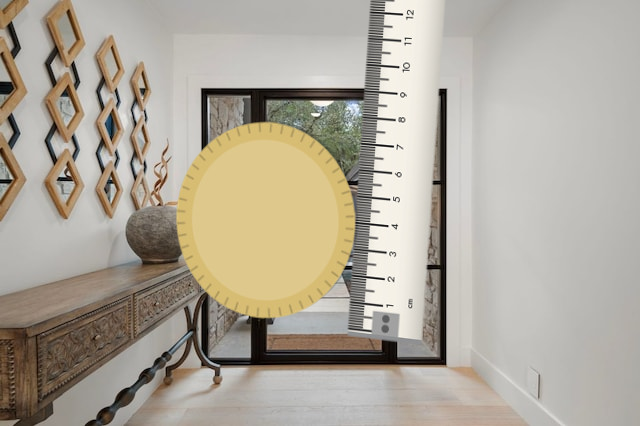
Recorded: **7.5** cm
